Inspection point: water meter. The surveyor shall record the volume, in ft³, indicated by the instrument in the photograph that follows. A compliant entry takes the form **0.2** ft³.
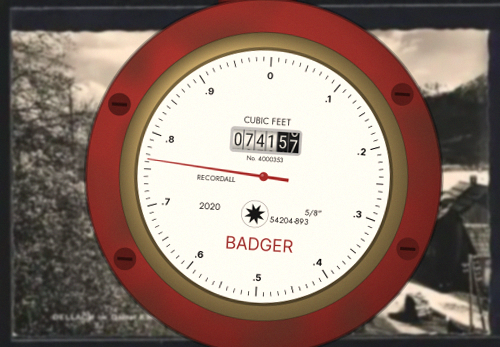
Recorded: **74156.76** ft³
